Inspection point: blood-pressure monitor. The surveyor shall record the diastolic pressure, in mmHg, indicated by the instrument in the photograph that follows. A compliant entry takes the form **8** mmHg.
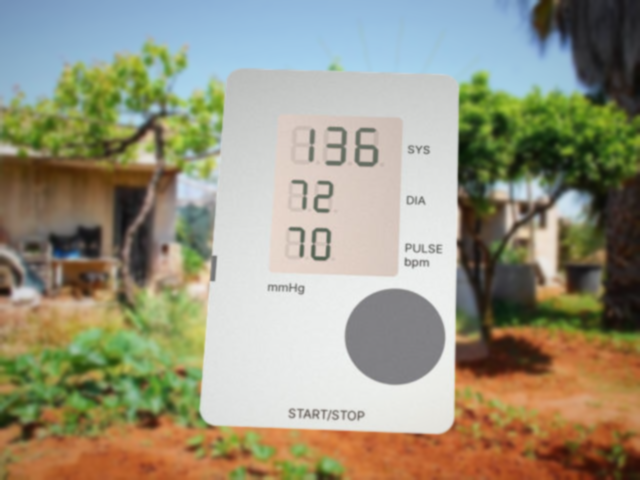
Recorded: **72** mmHg
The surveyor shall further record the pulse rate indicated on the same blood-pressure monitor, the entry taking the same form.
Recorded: **70** bpm
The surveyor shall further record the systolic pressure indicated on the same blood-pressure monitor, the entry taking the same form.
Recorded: **136** mmHg
